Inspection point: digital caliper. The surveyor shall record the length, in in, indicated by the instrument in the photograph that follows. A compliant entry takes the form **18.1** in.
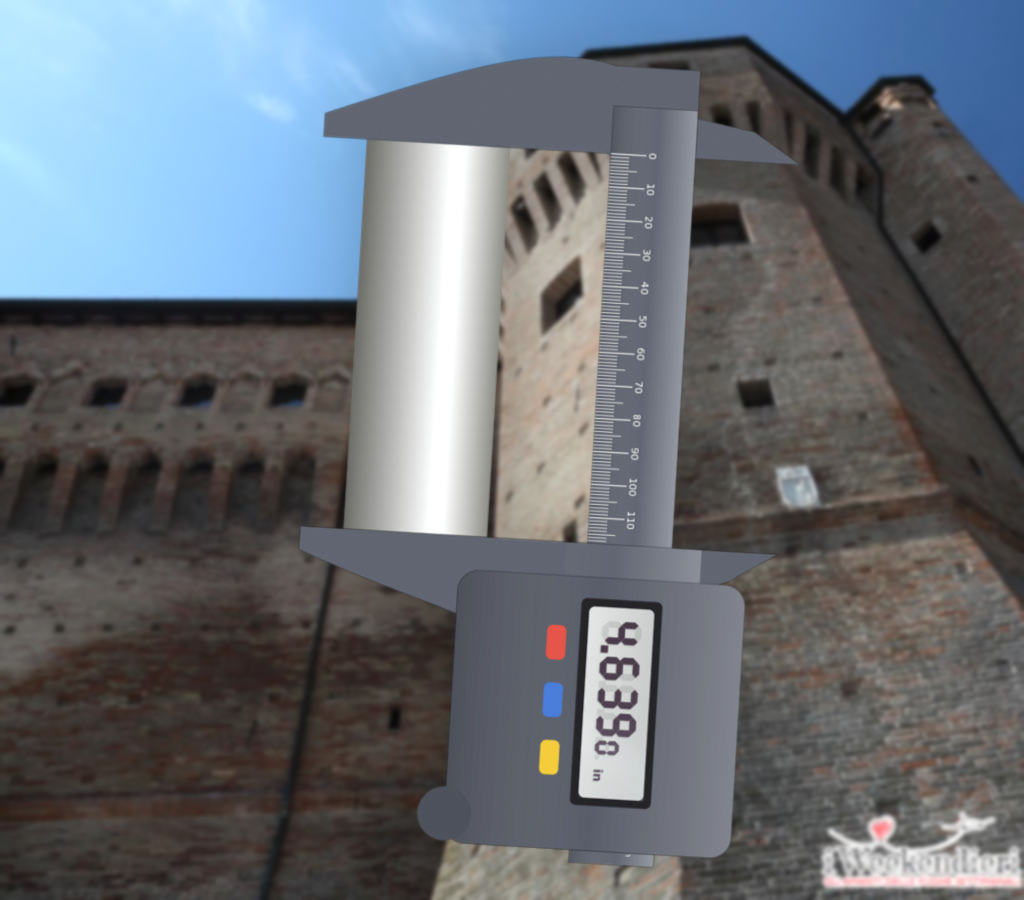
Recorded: **4.6390** in
